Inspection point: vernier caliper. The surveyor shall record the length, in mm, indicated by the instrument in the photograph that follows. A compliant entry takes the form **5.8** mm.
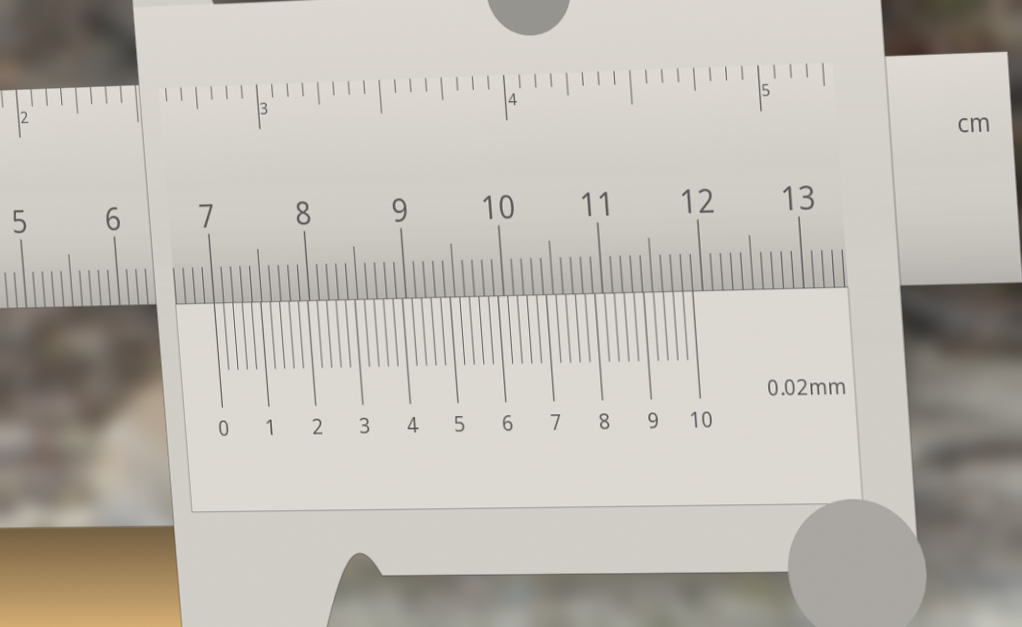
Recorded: **70.0** mm
